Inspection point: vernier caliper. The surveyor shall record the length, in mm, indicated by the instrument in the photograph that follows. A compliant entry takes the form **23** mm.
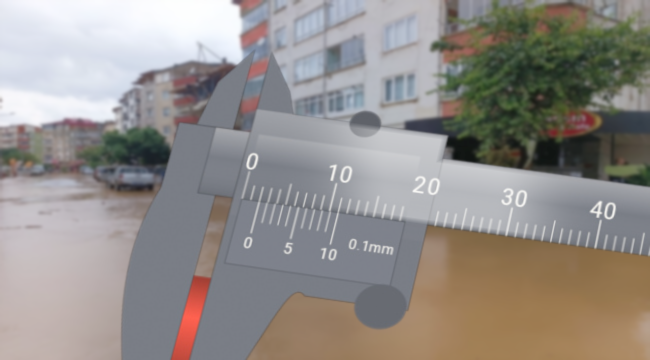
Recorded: **2.0** mm
